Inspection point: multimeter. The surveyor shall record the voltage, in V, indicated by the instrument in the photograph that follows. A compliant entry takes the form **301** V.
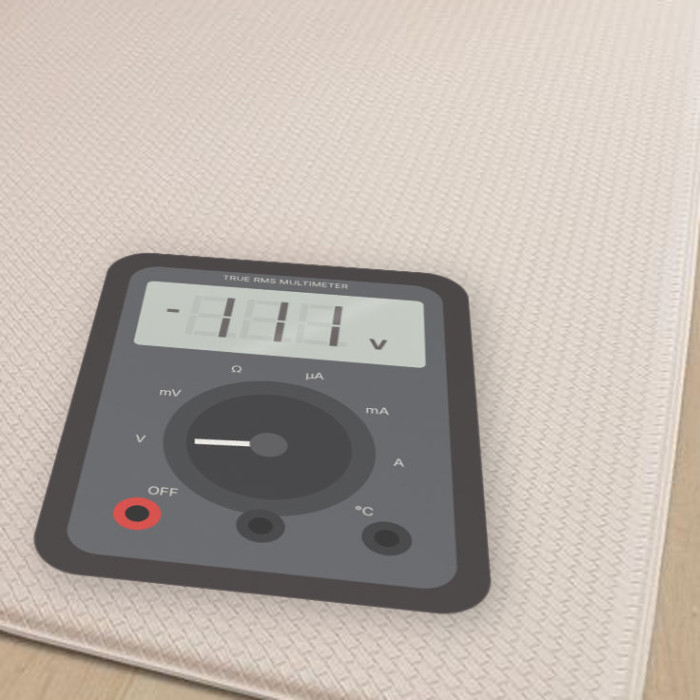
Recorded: **-111** V
